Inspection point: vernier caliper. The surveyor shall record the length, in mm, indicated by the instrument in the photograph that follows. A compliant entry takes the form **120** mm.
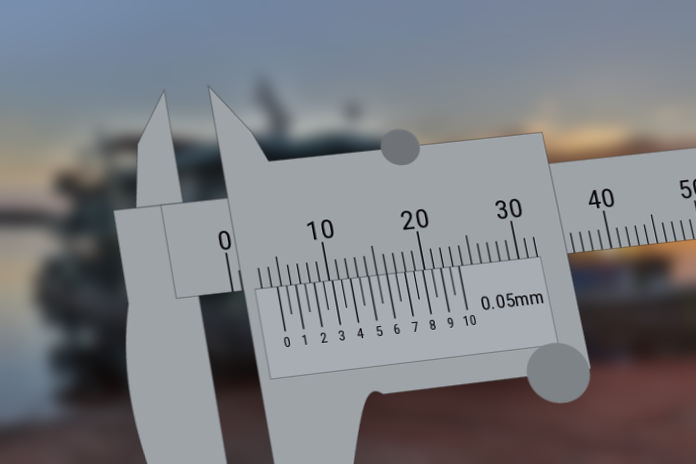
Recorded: **4.6** mm
